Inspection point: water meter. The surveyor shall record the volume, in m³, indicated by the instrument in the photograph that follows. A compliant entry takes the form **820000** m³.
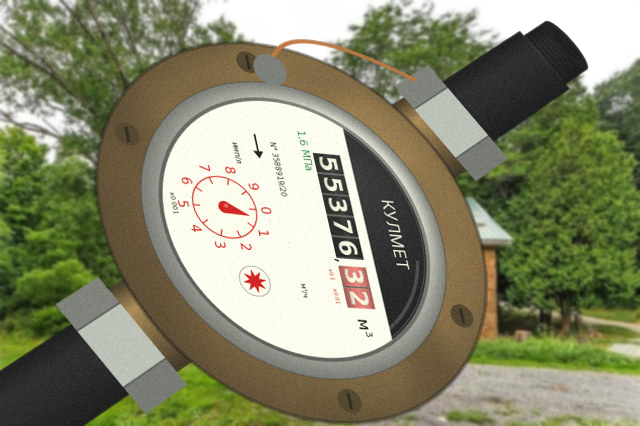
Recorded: **55376.320** m³
